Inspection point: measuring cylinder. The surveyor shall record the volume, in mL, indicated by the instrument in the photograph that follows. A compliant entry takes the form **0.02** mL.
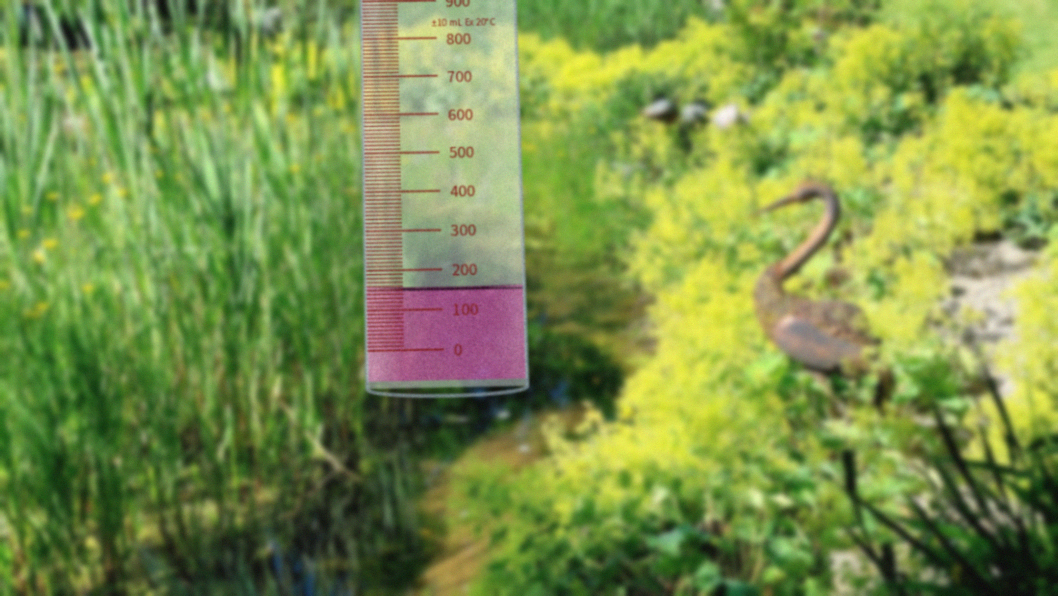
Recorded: **150** mL
